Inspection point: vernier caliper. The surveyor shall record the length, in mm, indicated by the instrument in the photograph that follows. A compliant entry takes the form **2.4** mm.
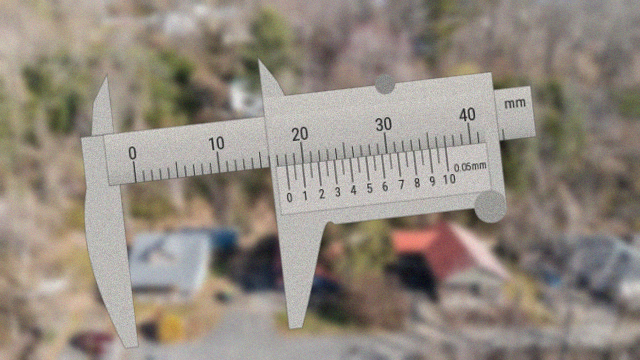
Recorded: **18.0** mm
